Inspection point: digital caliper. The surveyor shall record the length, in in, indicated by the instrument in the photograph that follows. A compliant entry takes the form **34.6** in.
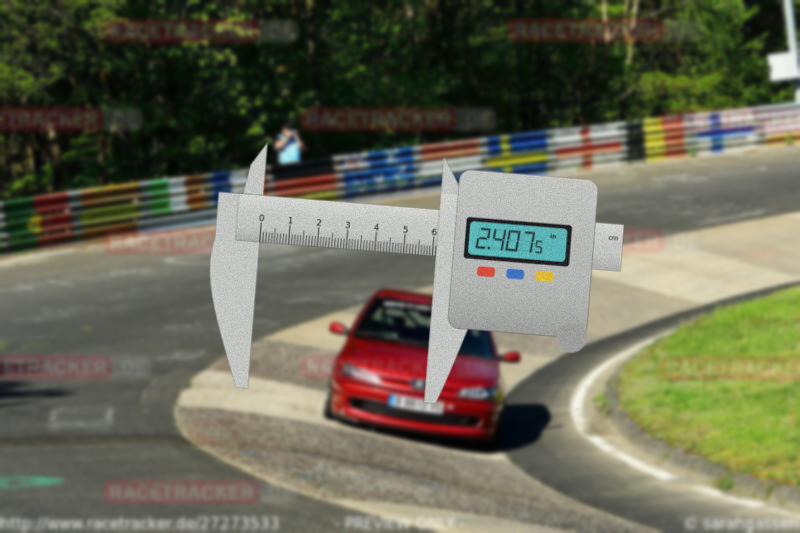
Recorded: **2.4075** in
